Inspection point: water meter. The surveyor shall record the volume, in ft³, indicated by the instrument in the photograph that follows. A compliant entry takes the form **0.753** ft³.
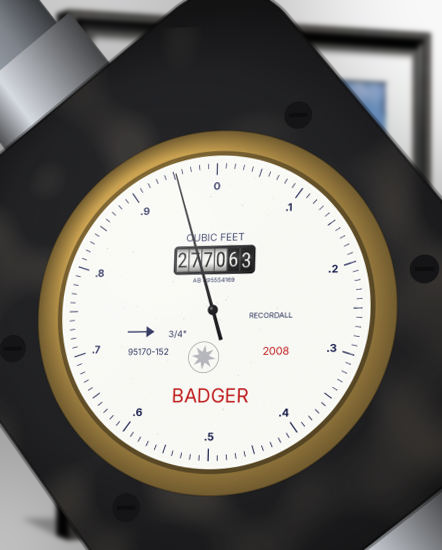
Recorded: **277062.95** ft³
